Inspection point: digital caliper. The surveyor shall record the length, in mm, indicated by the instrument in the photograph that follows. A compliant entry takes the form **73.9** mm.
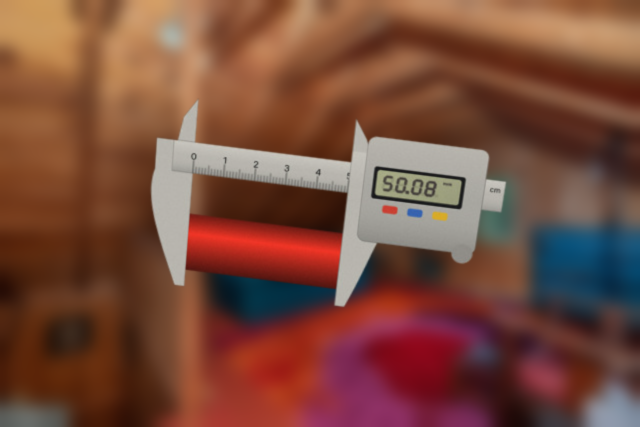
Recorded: **50.08** mm
